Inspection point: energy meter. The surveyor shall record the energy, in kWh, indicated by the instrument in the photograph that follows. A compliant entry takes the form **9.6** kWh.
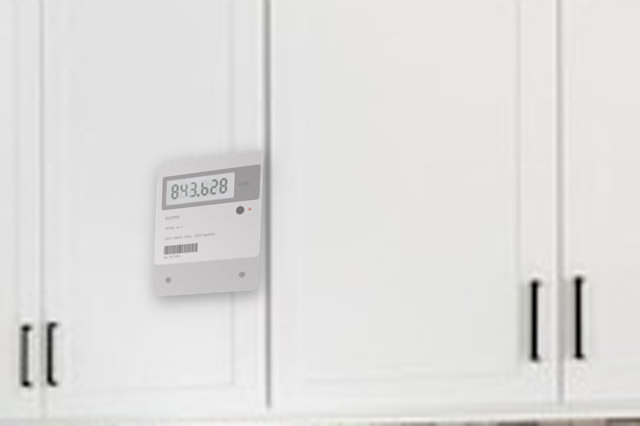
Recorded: **843.628** kWh
